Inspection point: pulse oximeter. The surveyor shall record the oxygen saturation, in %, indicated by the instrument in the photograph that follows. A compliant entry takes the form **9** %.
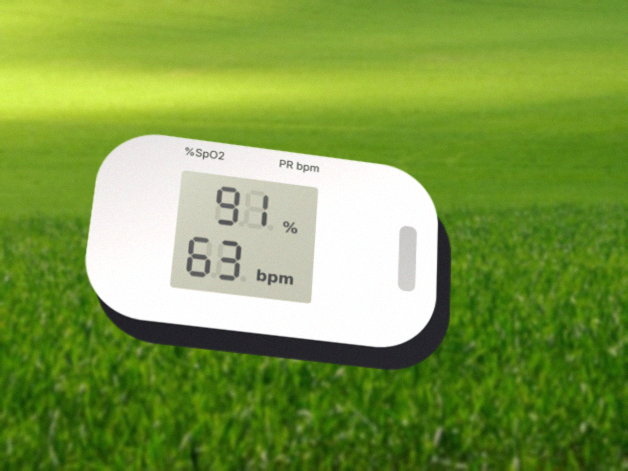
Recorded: **91** %
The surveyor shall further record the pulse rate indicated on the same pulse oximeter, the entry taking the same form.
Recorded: **63** bpm
